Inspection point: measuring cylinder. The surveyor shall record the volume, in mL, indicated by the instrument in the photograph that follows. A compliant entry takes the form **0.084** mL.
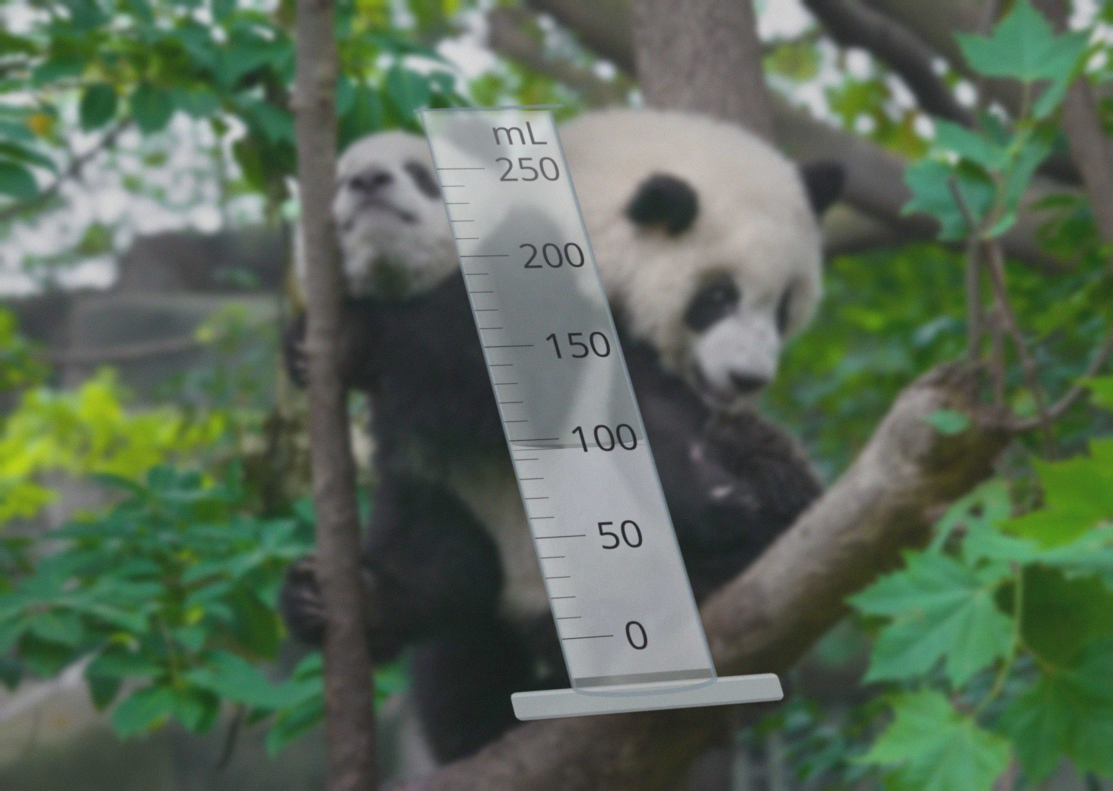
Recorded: **95** mL
